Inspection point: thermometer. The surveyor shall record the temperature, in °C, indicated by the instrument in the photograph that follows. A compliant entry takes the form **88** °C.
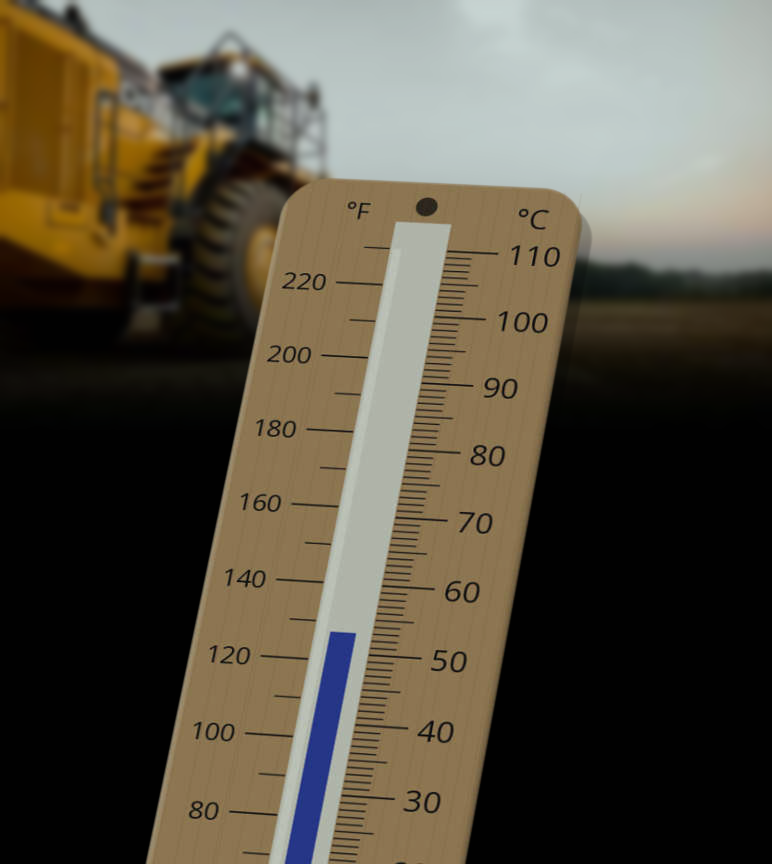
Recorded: **53** °C
